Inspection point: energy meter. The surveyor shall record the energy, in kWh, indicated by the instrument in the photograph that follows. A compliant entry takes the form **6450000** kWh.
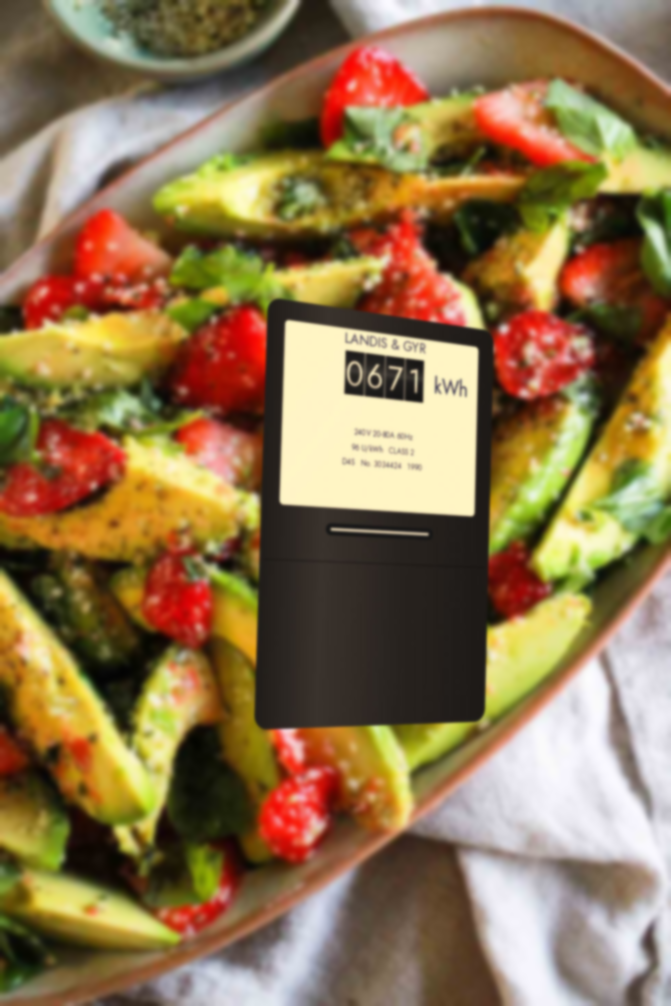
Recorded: **671** kWh
